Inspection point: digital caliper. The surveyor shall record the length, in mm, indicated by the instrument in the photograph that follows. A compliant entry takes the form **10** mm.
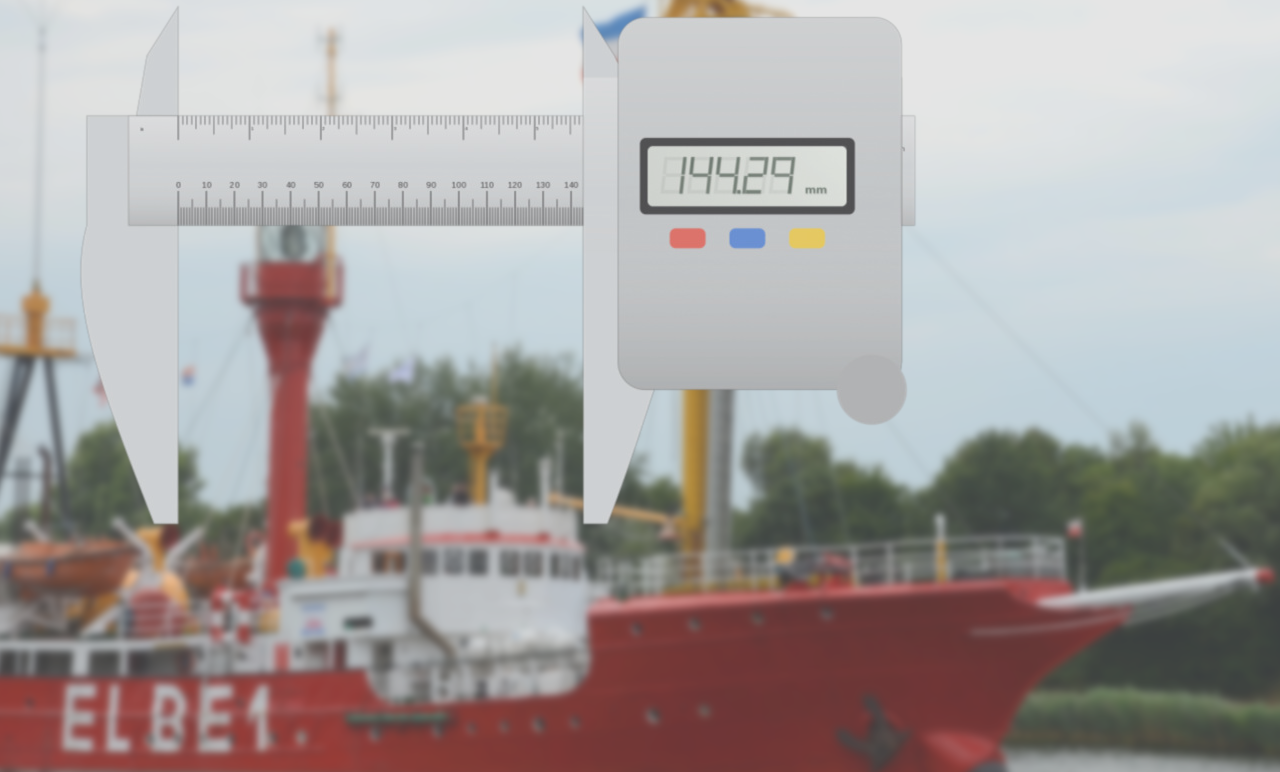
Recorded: **144.29** mm
